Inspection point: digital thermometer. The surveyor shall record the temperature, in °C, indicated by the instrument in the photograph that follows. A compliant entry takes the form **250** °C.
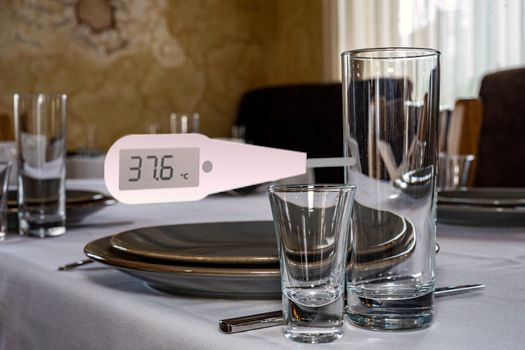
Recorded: **37.6** °C
